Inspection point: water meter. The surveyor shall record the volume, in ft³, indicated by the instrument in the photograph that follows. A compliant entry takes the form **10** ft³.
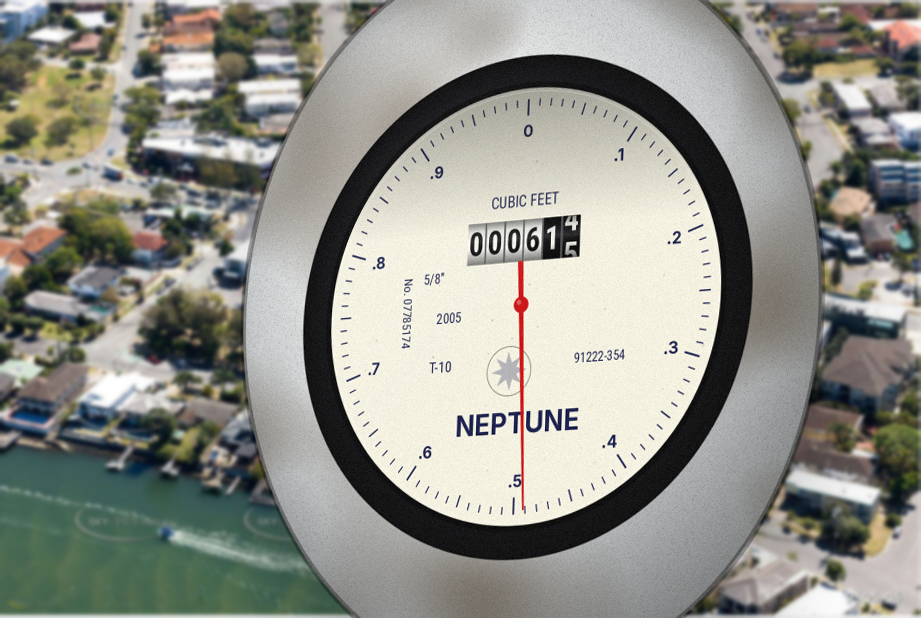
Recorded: **614.49** ft³
